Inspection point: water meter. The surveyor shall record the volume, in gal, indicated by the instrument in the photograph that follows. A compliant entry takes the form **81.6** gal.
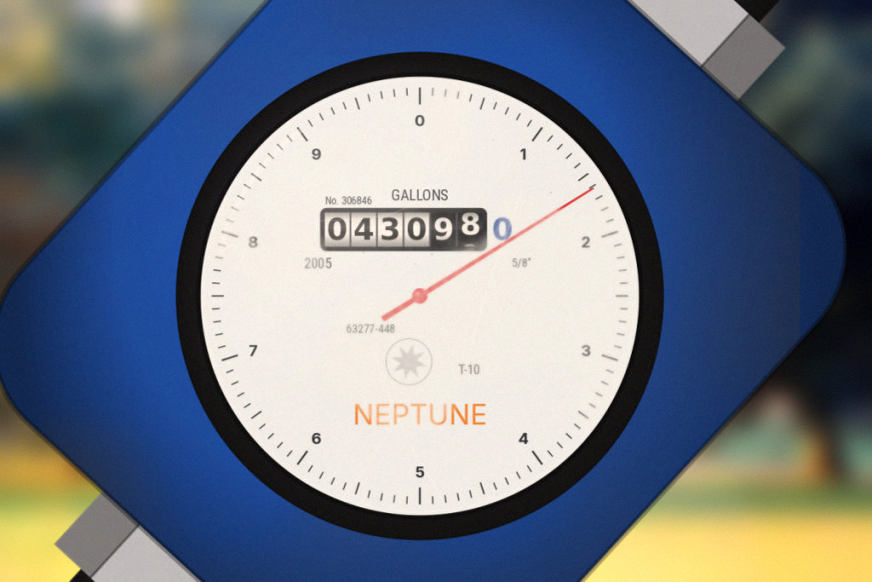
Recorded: **430981.6** gal
